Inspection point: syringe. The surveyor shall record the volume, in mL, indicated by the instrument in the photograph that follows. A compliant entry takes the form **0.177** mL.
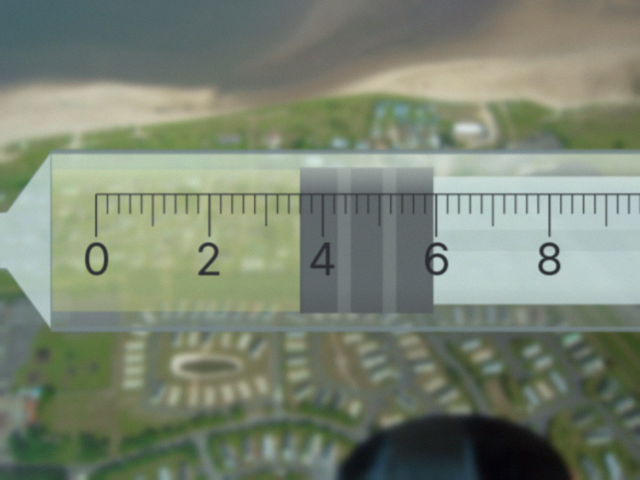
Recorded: **3.6** mL
